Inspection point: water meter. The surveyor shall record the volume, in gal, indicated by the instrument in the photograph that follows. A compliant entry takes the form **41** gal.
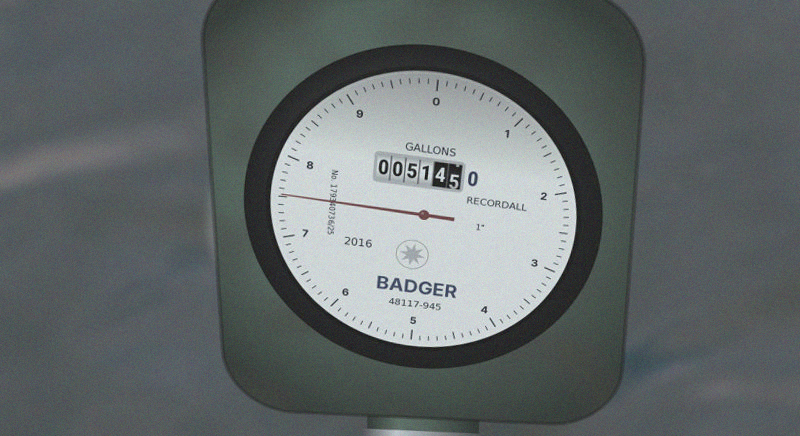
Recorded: **51447.5** gal
